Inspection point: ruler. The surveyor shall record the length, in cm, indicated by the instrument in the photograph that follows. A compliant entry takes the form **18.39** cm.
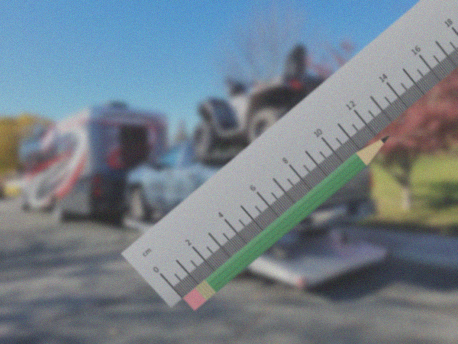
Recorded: **12.5** cm
